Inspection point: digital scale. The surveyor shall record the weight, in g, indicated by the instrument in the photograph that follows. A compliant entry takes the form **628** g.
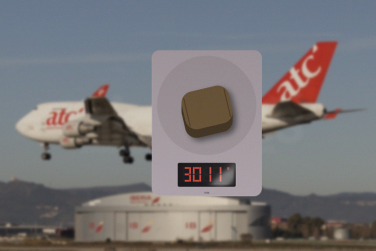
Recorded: **3011** g
